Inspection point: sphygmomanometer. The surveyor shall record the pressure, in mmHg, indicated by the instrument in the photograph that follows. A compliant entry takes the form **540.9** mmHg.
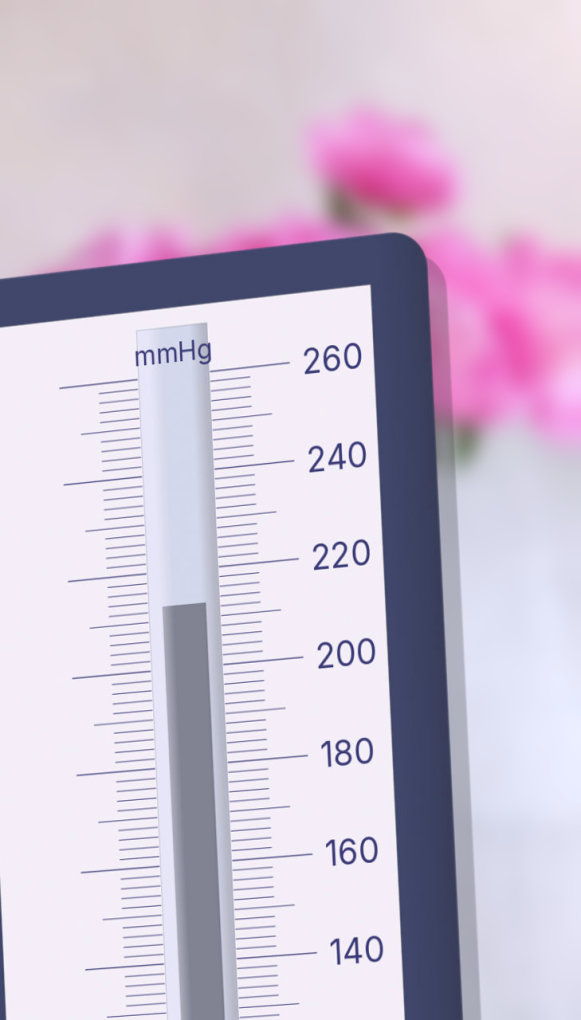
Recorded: **213** mmHg
